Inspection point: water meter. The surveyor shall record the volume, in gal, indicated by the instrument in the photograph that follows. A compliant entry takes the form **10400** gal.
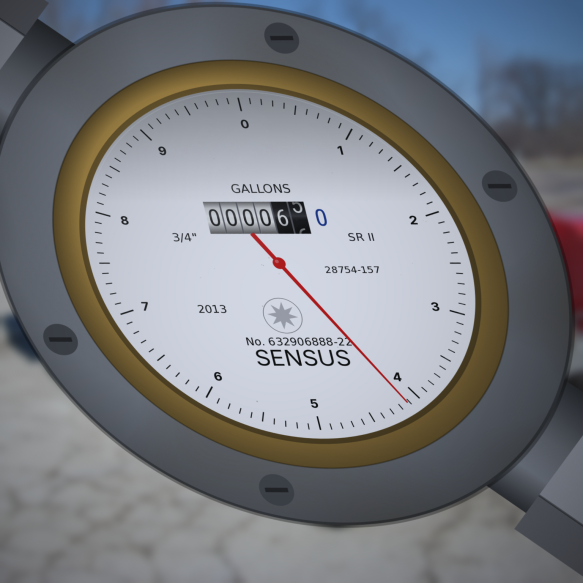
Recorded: **654.1** gal
